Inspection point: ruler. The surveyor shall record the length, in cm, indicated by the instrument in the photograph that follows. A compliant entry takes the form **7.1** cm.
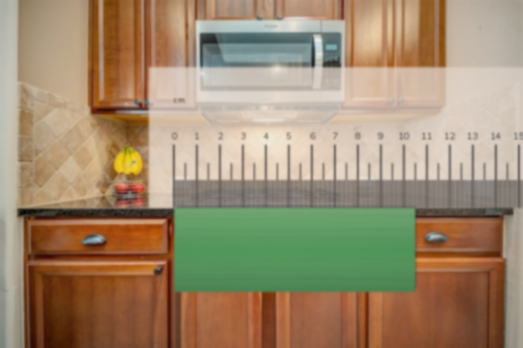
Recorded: **10.5** cm
